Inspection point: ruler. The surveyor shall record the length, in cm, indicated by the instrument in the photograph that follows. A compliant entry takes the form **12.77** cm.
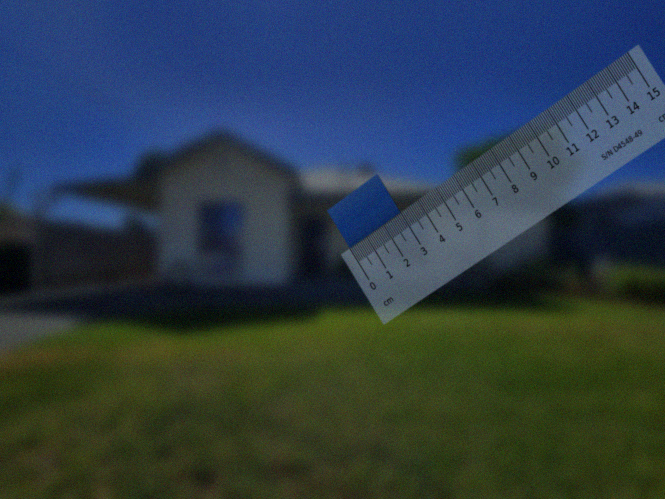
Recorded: **3** cm
